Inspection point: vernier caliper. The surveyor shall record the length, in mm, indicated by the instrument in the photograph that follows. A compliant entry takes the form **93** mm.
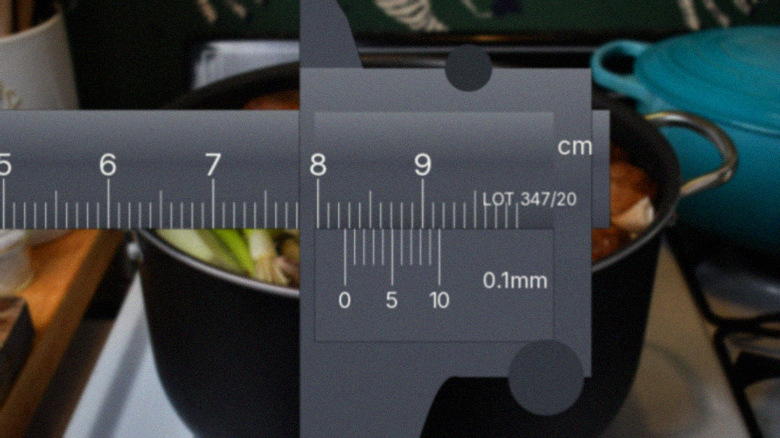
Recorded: **82.6** mm
